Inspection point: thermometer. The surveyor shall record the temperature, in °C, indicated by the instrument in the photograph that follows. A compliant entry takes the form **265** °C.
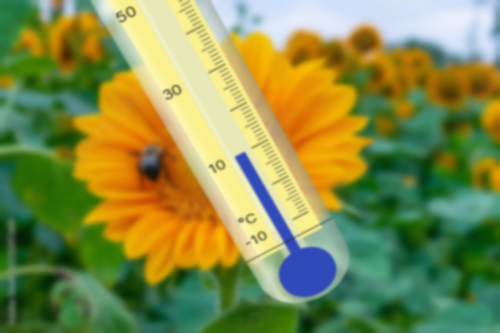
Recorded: **10** °C
